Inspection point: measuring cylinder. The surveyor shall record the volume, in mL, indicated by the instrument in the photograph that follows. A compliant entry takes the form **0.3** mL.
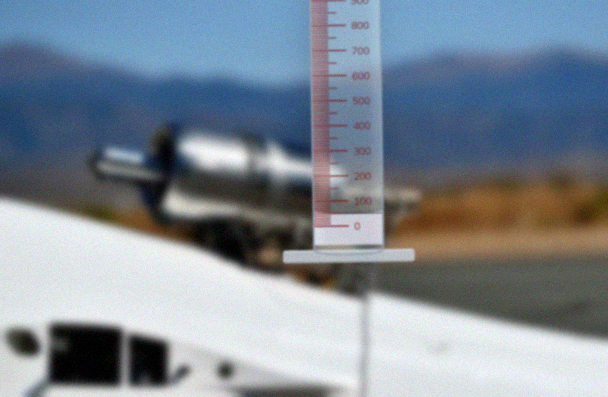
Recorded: **50** mL
